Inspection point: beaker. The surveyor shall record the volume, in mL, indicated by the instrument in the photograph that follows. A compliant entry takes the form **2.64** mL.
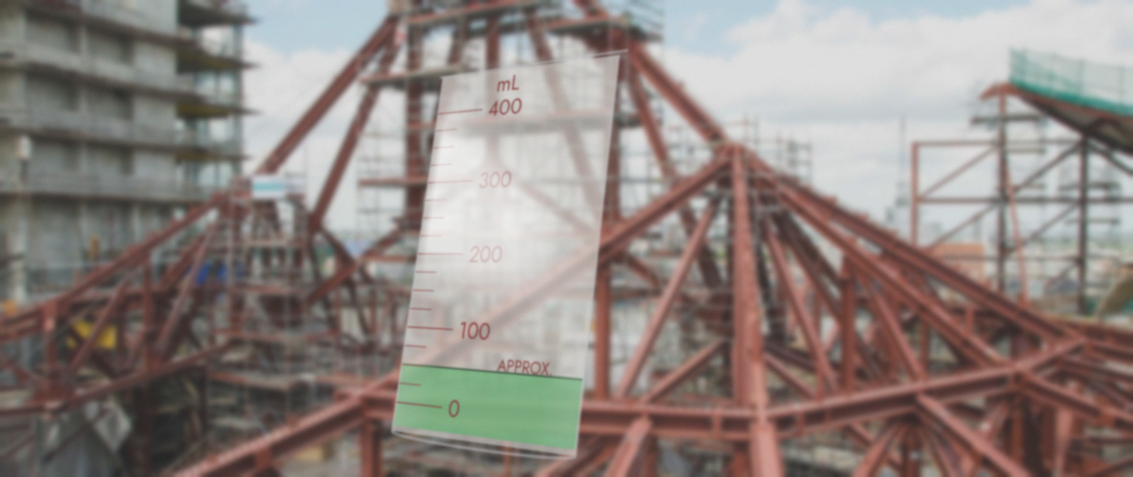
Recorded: **50** mL
